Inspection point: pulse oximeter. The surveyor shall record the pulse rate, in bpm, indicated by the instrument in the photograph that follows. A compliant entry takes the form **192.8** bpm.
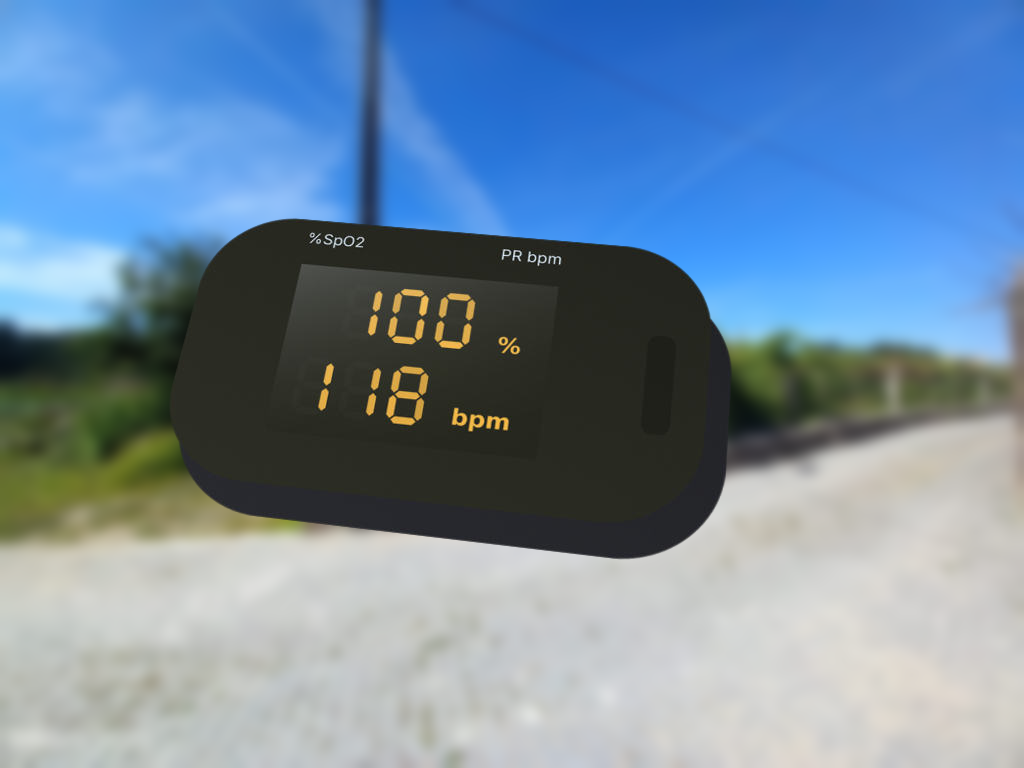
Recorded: **118** bpm
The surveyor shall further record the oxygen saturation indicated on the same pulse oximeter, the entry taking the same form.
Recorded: **100** %
